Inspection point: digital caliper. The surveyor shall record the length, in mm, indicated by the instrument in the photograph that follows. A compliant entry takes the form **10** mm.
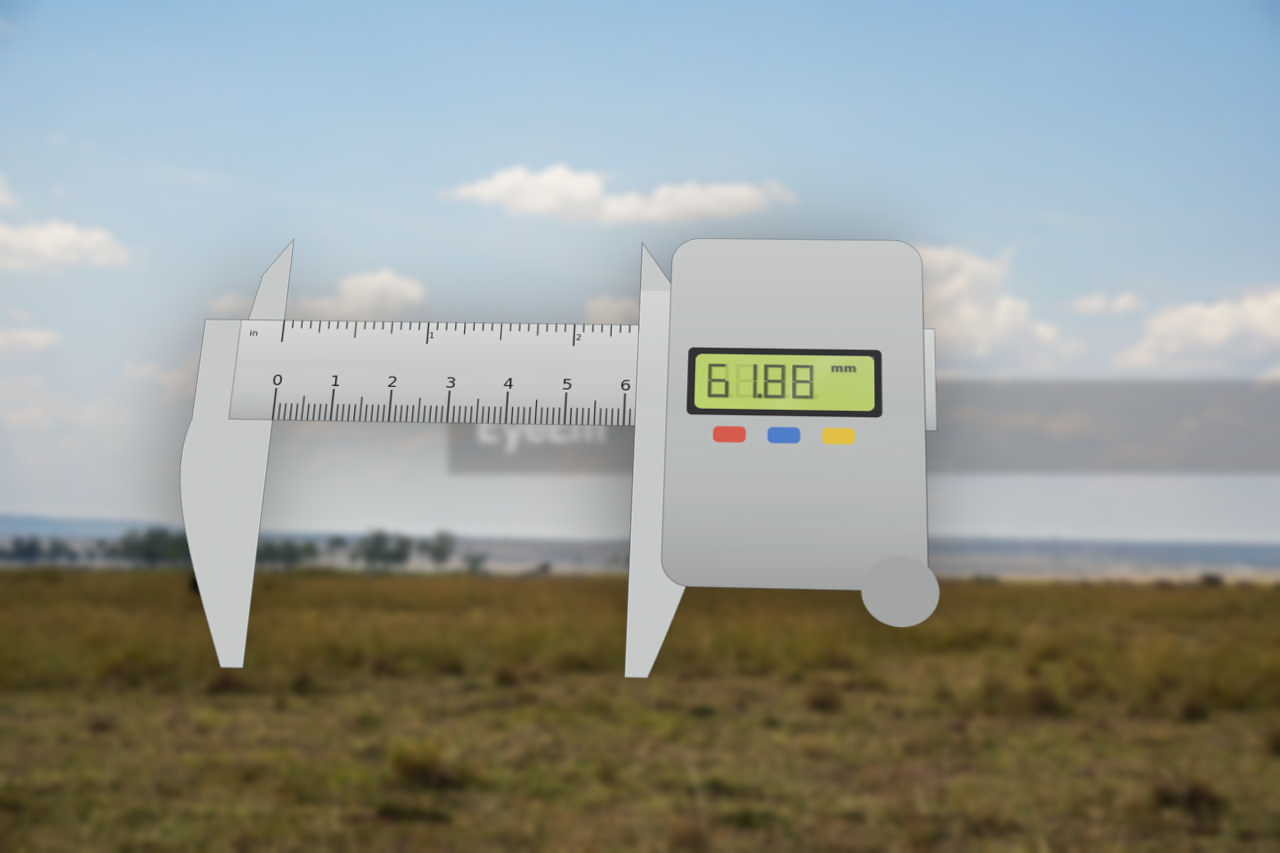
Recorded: **61.88** mm
